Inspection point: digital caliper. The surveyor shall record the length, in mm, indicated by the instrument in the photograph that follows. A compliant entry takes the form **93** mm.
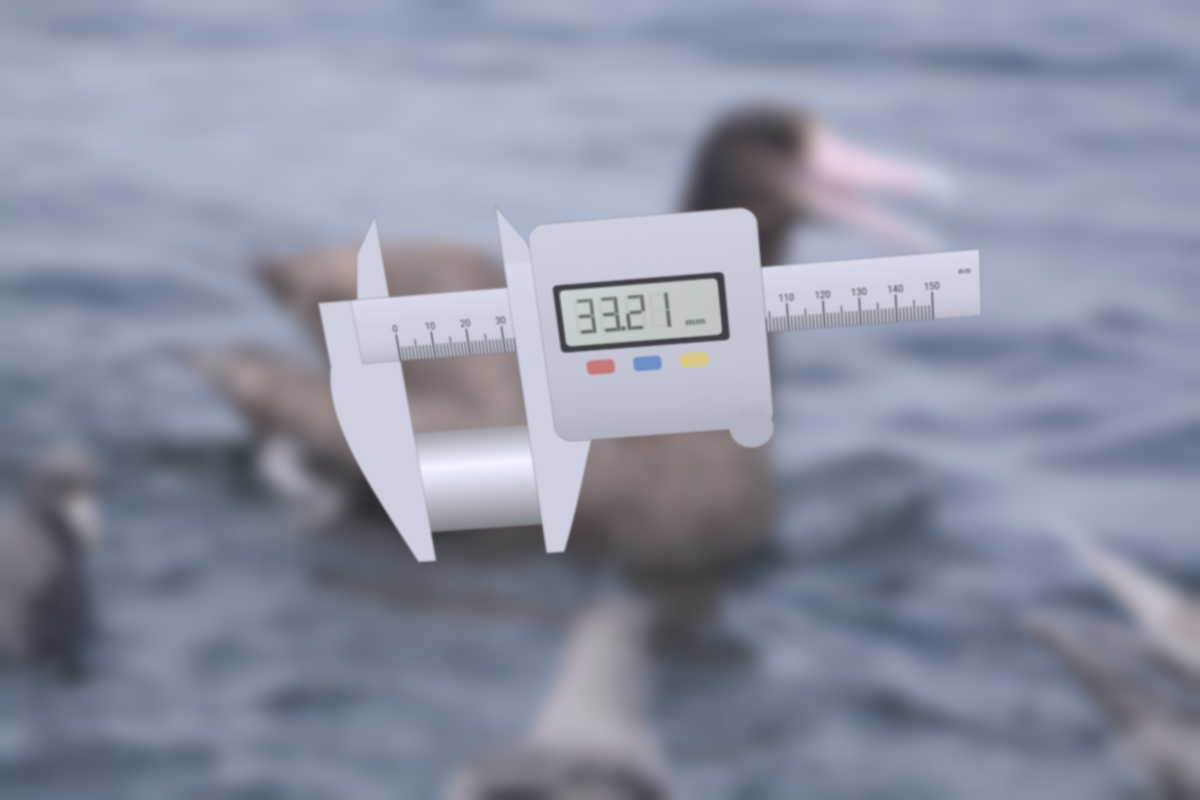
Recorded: **33.21** mm
